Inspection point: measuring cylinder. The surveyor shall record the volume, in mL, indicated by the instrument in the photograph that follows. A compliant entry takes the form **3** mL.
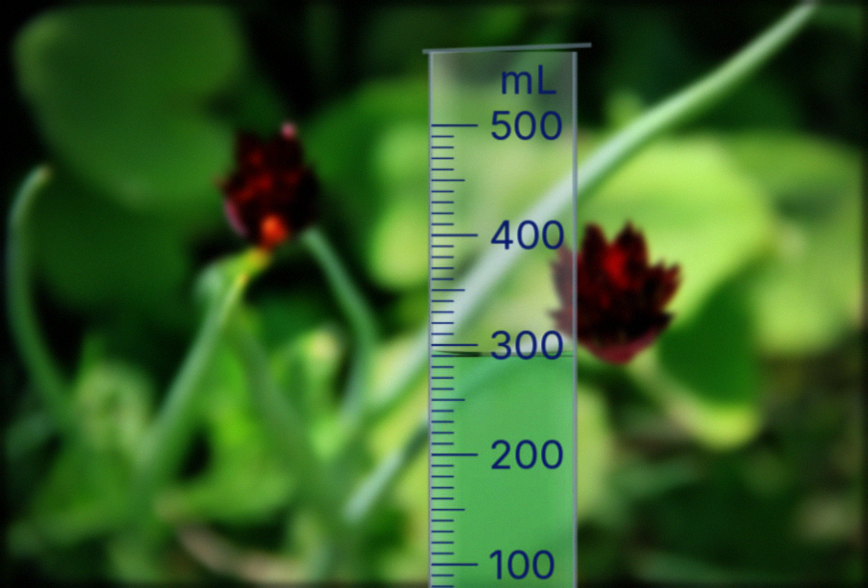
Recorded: **290** mL
